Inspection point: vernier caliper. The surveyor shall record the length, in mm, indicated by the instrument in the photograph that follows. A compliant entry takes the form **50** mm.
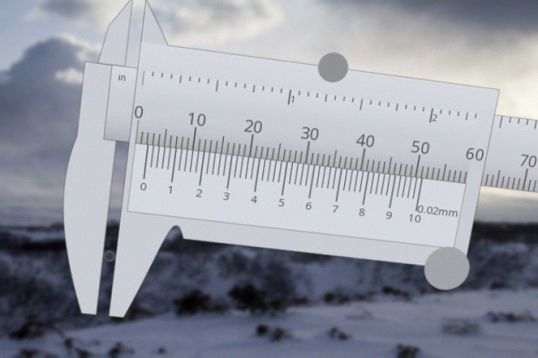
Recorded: **2.2** mm
